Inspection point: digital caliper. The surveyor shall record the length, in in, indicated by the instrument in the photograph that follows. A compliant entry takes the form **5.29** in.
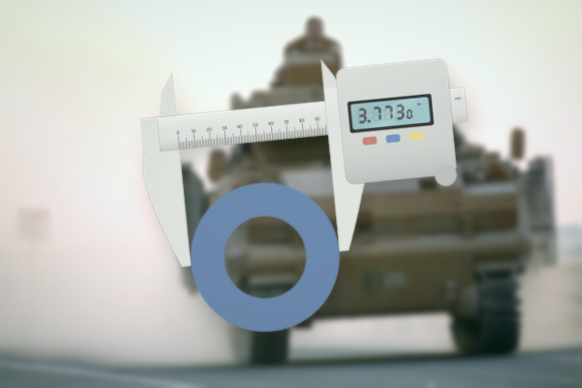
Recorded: **3.7730** in
